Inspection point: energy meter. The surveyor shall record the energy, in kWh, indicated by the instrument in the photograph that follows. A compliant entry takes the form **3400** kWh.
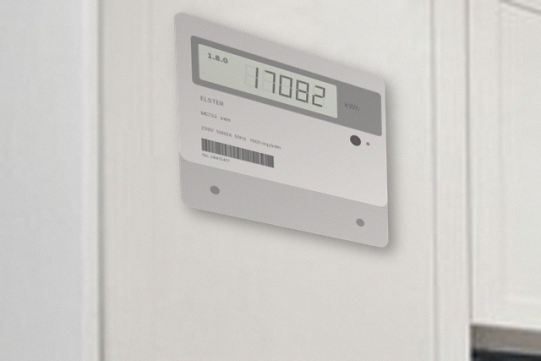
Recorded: **17082** kWh
